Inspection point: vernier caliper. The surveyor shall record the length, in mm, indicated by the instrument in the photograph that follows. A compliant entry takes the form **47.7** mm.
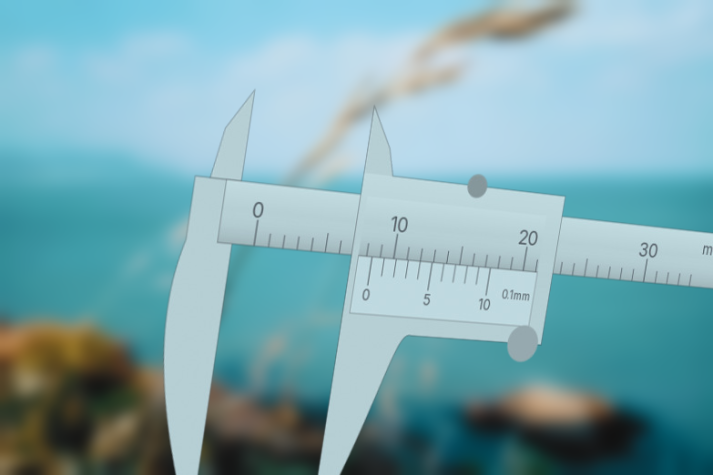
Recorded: **8.4** mm
